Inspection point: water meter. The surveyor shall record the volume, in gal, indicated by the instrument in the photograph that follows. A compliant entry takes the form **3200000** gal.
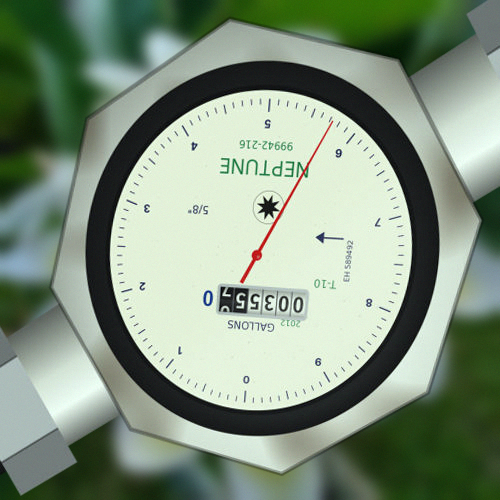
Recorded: **35565.7** gal
